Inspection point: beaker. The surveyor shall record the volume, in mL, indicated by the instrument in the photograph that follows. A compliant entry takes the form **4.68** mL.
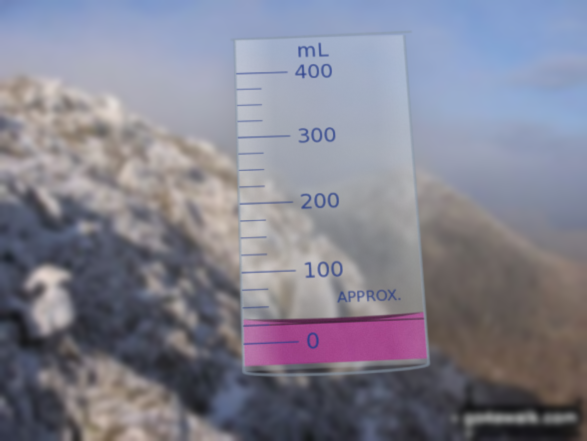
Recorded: **25** mL
